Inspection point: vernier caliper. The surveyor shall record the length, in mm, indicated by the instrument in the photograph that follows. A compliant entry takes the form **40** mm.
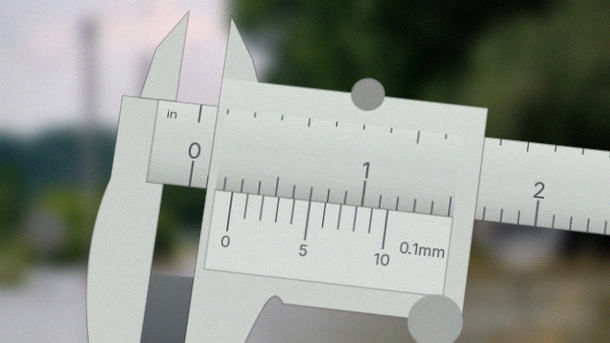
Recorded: **2.5** mm
